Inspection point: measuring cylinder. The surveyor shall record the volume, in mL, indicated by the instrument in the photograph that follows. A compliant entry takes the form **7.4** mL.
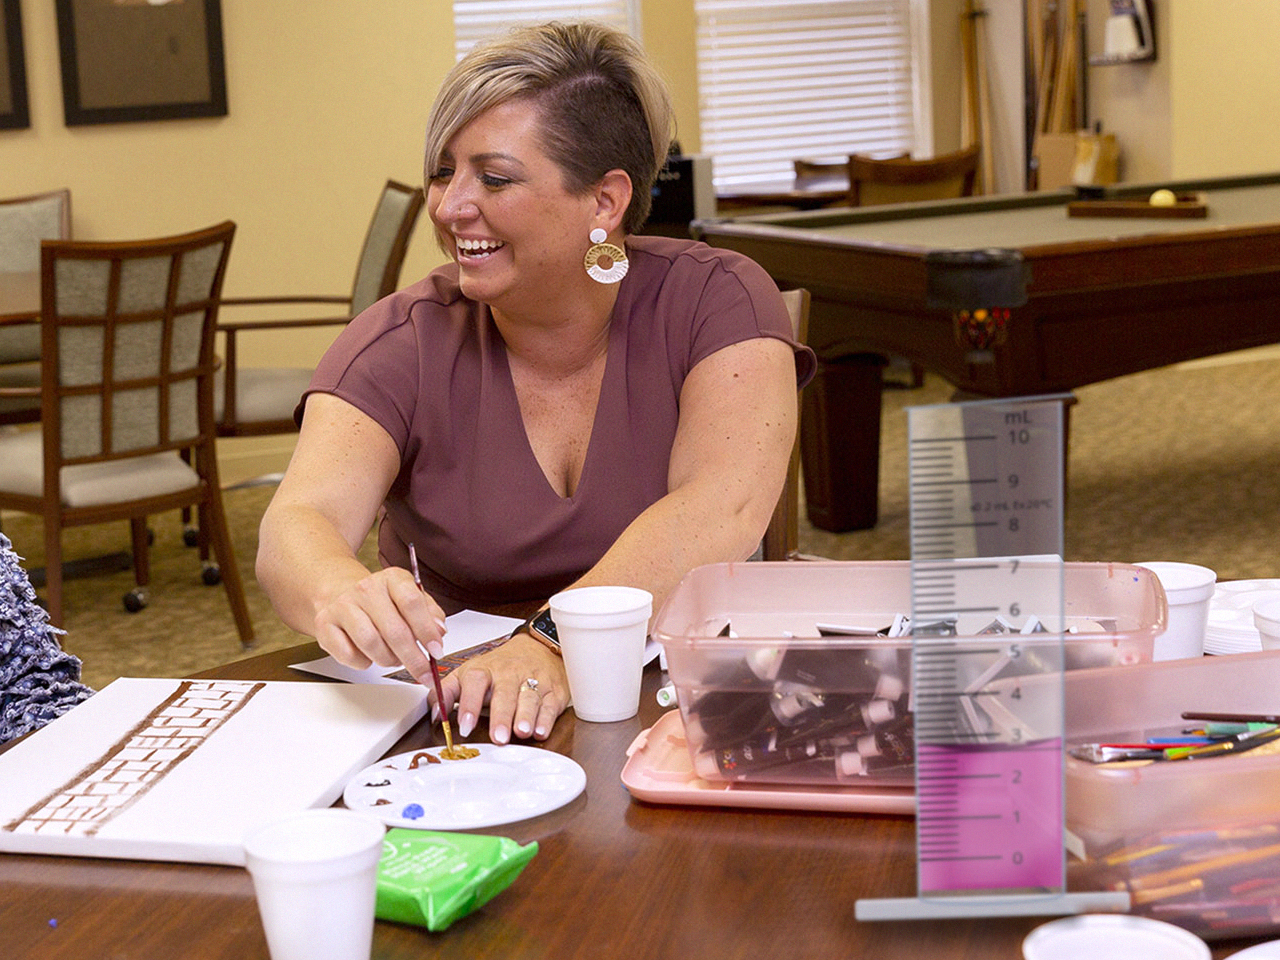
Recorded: **2.6** mL
